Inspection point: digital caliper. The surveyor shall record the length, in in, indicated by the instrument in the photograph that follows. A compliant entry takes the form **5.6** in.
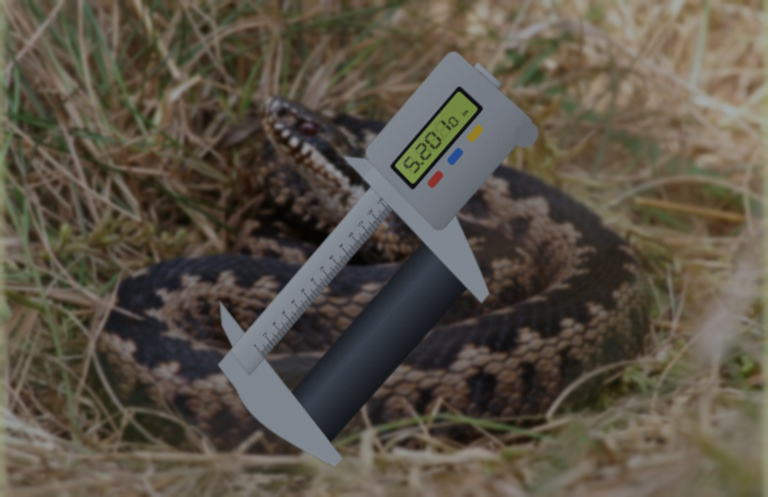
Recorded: **5.2010** in
